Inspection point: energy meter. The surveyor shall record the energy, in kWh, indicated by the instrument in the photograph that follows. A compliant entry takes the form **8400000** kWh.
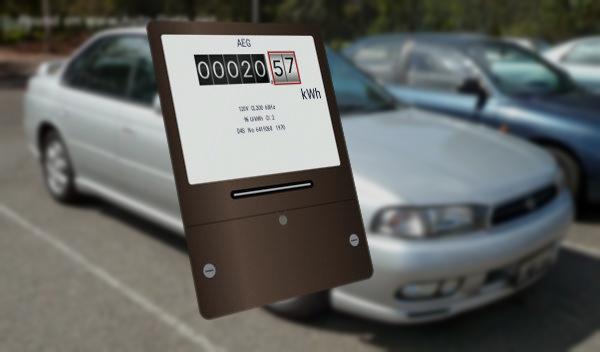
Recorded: **20.57** kWh
